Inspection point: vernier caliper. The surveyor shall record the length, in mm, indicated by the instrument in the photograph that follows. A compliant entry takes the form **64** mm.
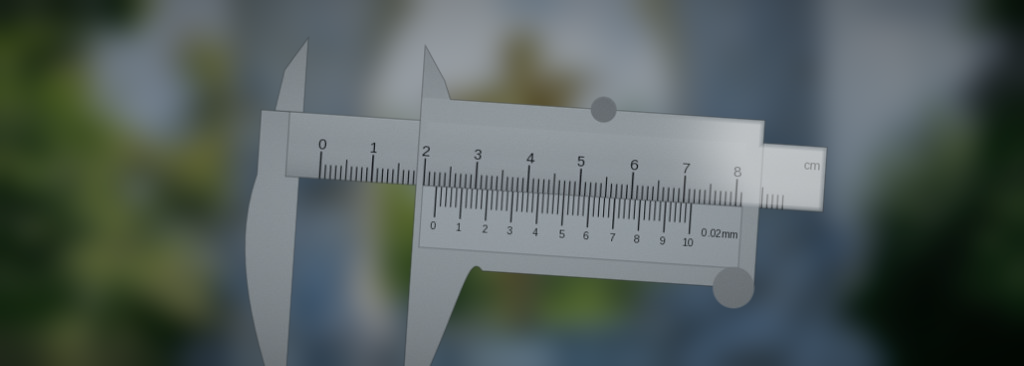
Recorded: **22.5** mm
